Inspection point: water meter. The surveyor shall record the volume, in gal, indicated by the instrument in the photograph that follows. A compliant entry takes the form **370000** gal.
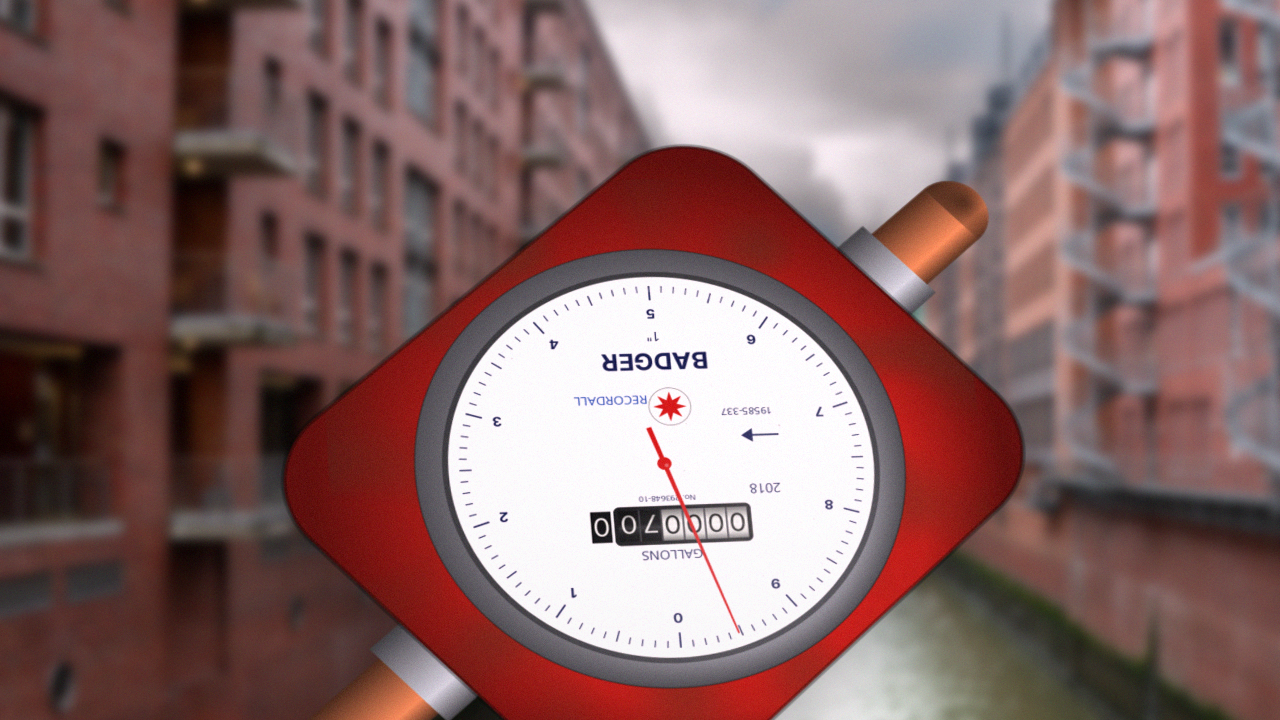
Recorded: **699.5** gal
